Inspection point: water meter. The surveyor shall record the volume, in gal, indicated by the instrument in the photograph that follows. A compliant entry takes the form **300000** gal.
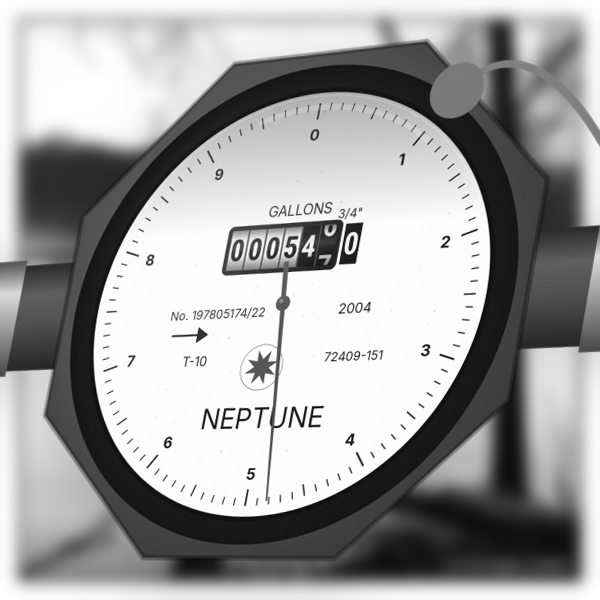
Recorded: **5464.8** gal
